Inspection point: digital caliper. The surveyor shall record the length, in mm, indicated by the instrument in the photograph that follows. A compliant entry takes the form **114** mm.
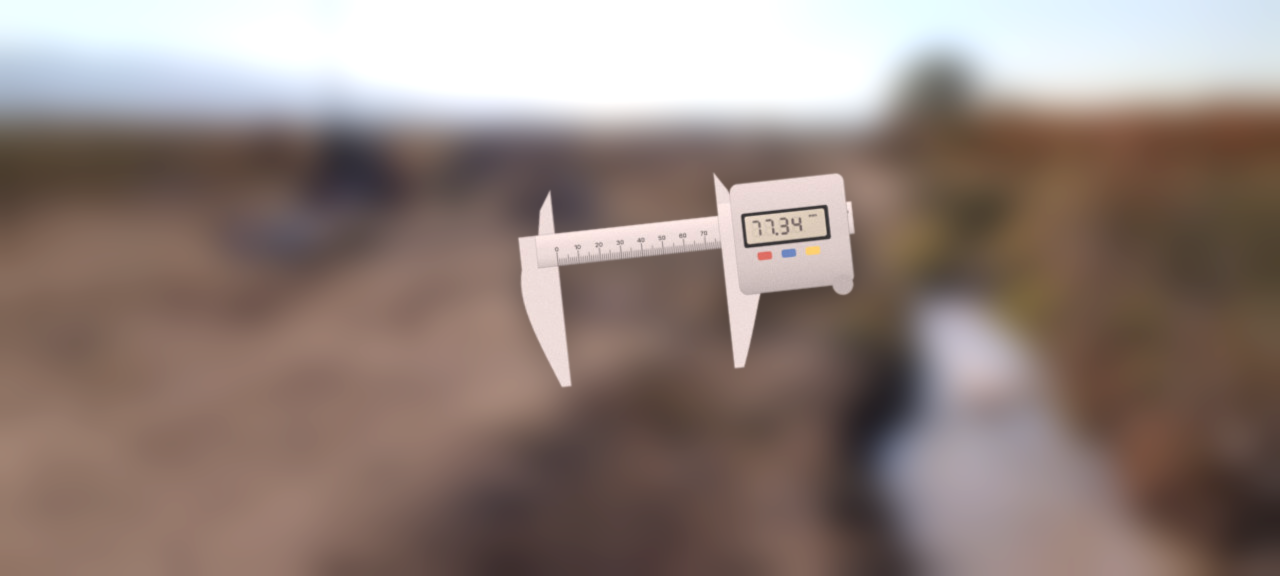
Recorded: **77.34** mm
